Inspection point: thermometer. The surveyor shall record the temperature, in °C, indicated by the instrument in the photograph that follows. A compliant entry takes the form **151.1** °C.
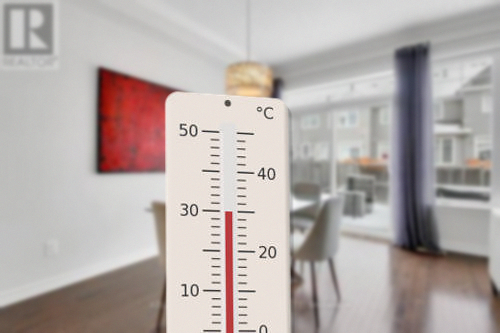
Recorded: **30** °C
